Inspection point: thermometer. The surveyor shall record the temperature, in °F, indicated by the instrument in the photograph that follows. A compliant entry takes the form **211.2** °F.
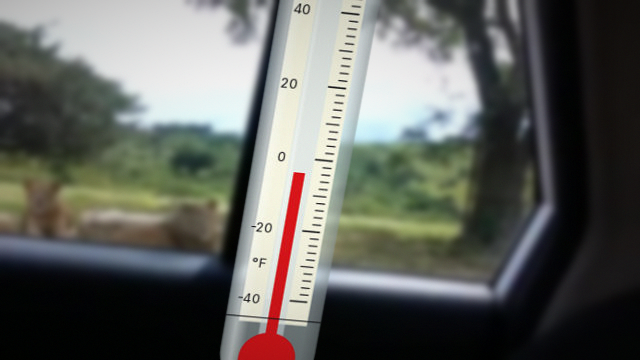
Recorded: **-4** °F
